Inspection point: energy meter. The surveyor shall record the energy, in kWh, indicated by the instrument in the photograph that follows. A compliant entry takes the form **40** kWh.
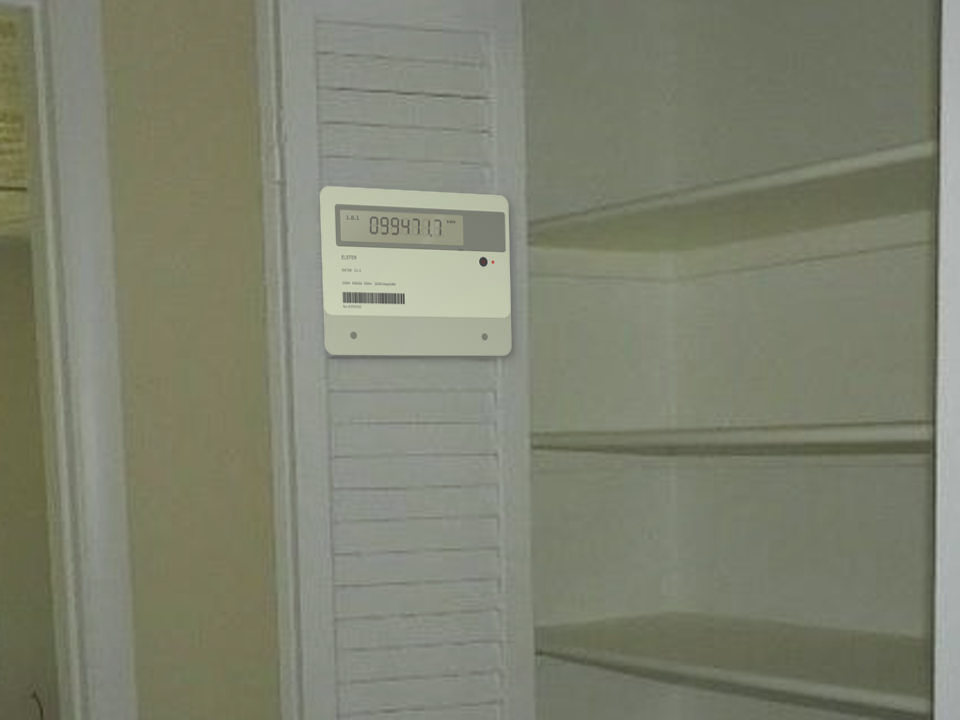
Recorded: **99471.7** kWh
